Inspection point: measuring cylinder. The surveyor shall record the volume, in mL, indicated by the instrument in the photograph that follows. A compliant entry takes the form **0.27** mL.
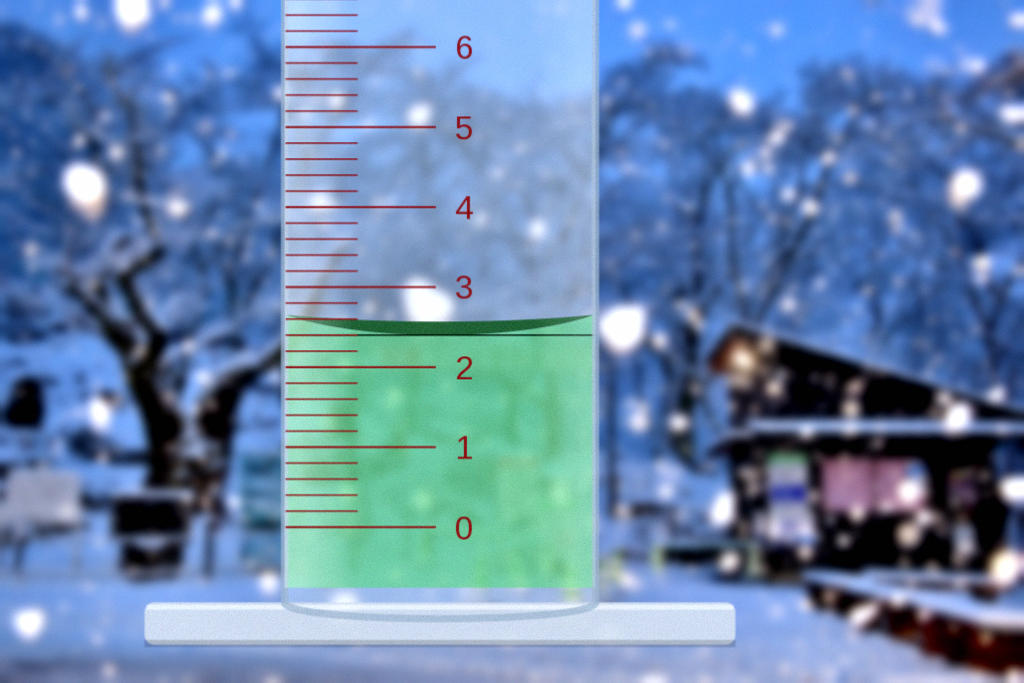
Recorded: **2.4** mL
